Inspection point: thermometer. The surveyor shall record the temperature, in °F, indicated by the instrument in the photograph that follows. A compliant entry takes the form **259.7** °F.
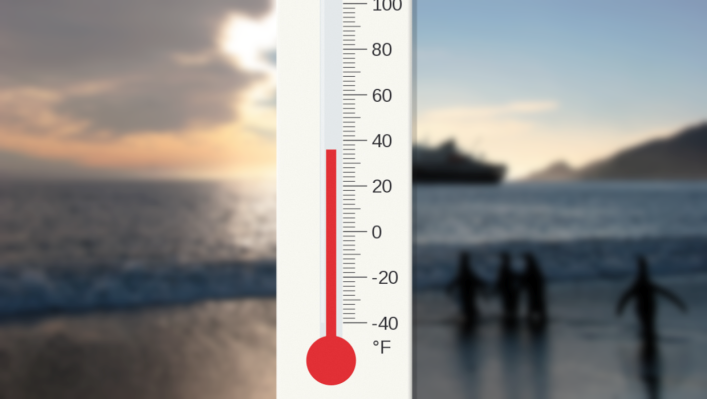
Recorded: **36** °F
